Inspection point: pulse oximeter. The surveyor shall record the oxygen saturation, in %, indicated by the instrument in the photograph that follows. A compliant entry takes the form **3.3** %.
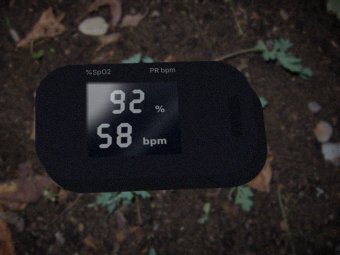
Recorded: **92** %
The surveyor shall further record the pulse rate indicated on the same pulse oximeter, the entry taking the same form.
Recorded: **58** bpm
